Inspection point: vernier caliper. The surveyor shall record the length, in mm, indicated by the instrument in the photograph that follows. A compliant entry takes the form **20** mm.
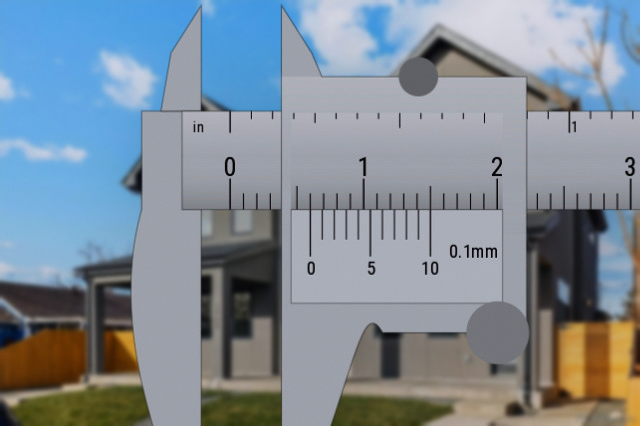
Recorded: **6.0** mm
